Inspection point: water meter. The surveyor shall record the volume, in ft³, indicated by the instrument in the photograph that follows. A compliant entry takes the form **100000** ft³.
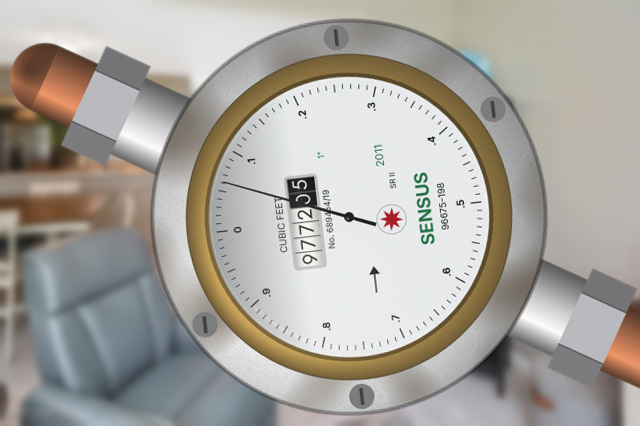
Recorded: **977205.06** ft³
